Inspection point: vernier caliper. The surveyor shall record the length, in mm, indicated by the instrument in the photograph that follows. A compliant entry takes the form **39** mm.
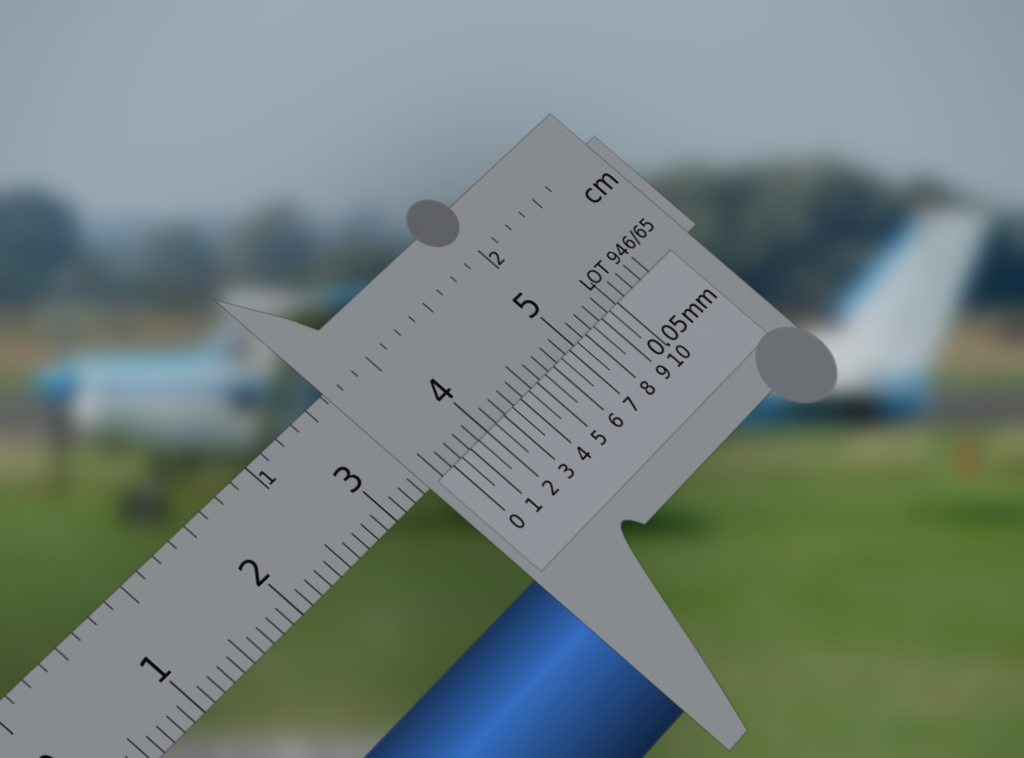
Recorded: **36.2** mm
